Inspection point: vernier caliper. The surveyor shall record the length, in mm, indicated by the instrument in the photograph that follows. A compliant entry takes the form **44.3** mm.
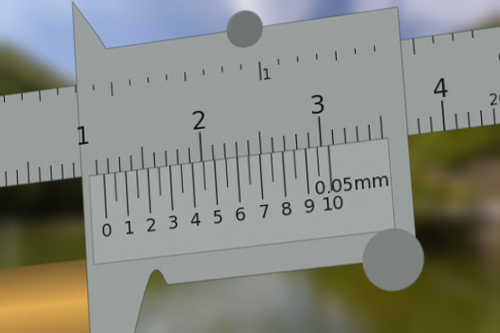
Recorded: **11.6** mm
